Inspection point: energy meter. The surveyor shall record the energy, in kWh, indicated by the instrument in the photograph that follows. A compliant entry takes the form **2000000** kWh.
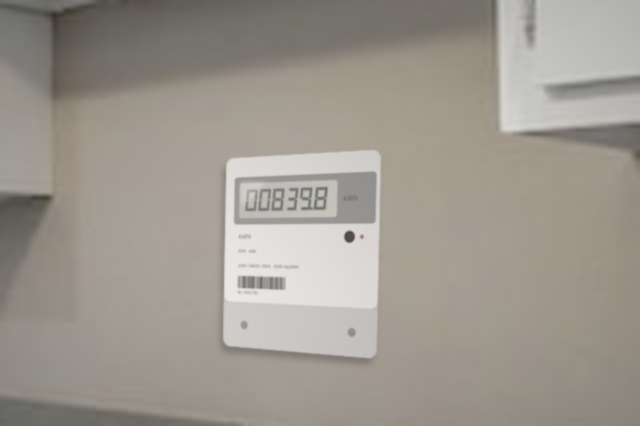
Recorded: **839.8** kWh
